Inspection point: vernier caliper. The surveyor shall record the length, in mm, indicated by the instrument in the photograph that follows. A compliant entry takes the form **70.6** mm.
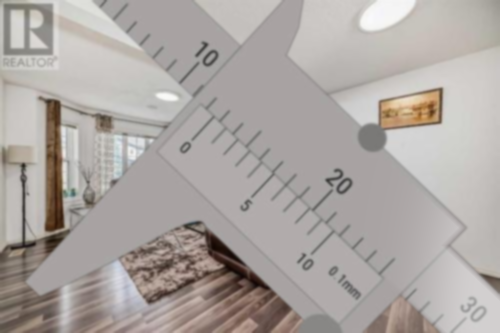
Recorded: **12.6** mm
